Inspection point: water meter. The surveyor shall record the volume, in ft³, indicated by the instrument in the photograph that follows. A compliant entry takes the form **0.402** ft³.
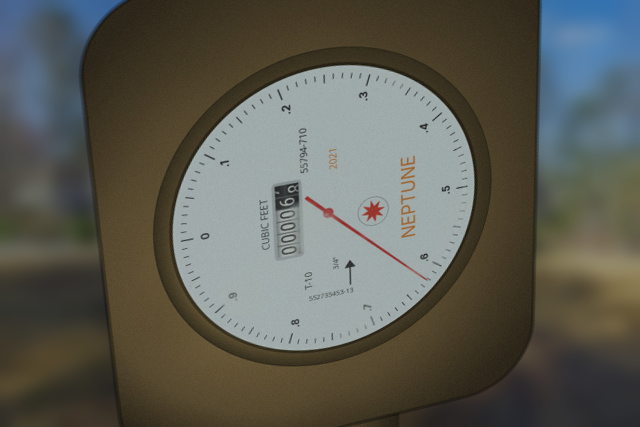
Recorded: **67.62** ft³
